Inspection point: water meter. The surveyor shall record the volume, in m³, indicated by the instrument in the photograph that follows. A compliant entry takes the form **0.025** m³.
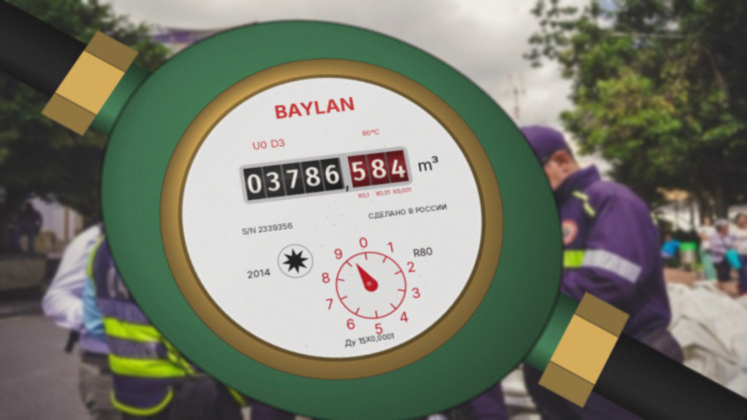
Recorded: **3786.5839** m³
